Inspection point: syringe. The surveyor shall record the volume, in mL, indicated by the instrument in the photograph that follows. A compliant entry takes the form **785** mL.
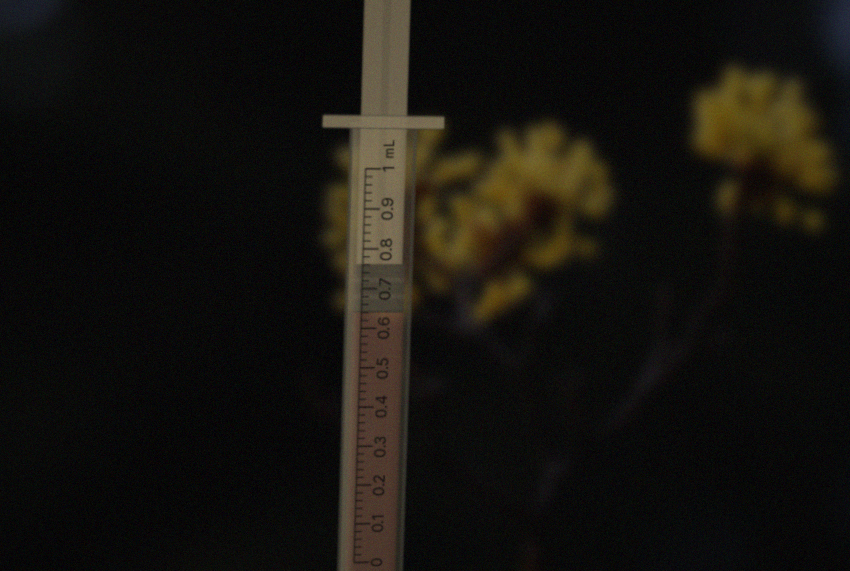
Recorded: **0.64** mL
